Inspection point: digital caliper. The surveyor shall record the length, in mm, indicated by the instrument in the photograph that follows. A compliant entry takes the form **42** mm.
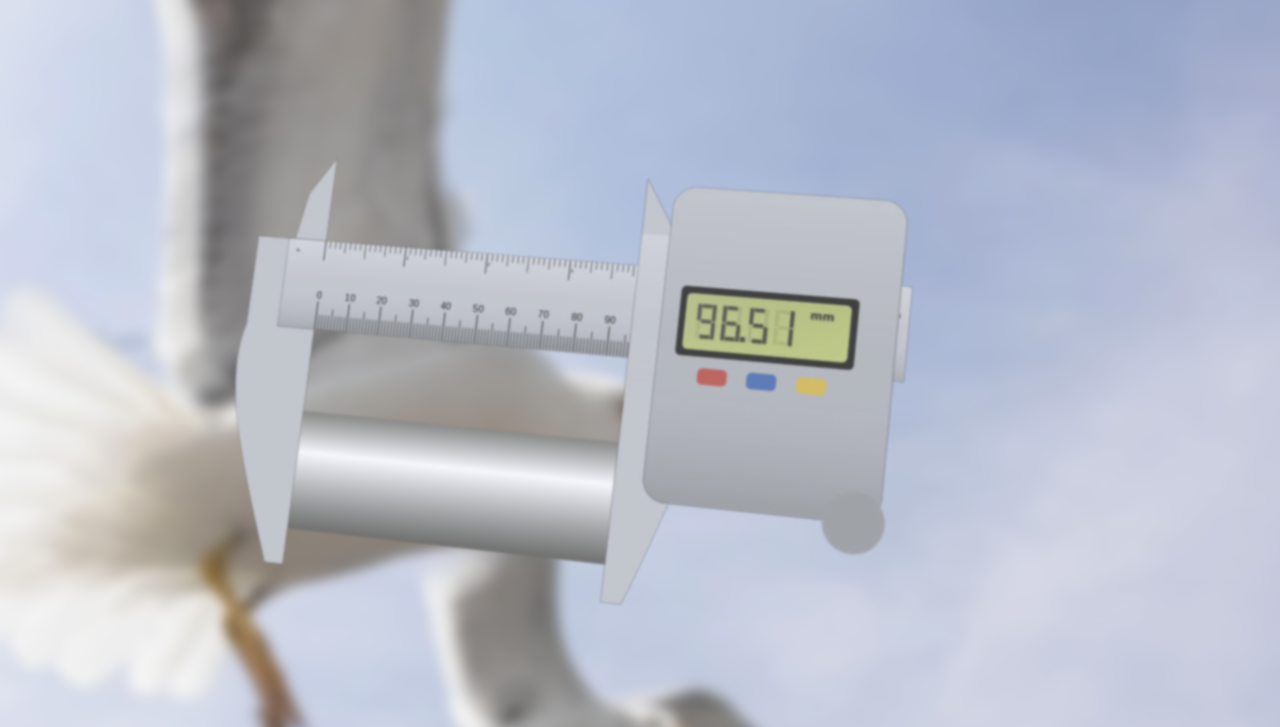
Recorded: **96.51** mm
